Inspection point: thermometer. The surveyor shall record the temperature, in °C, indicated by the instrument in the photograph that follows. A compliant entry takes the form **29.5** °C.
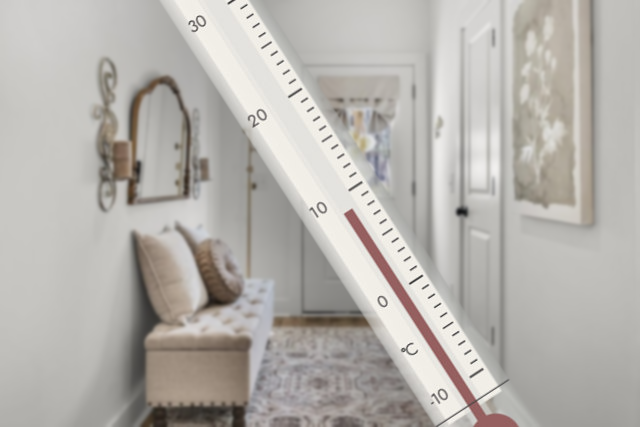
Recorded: **8.5** °C
